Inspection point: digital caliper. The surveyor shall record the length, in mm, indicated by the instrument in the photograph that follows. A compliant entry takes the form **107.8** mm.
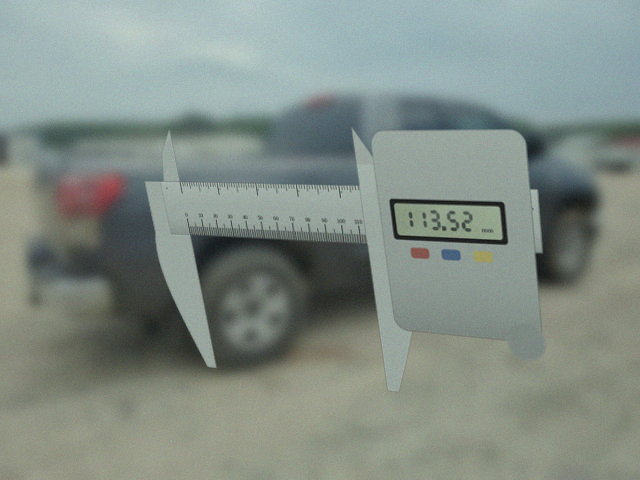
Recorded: **113.52** mm
